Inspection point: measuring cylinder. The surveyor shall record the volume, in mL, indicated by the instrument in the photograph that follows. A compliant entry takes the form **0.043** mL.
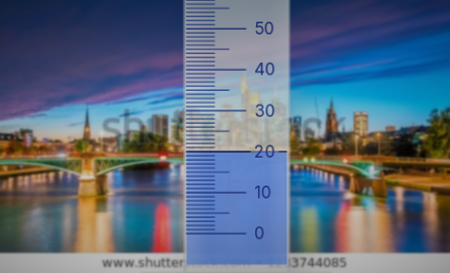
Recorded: **20** mL
